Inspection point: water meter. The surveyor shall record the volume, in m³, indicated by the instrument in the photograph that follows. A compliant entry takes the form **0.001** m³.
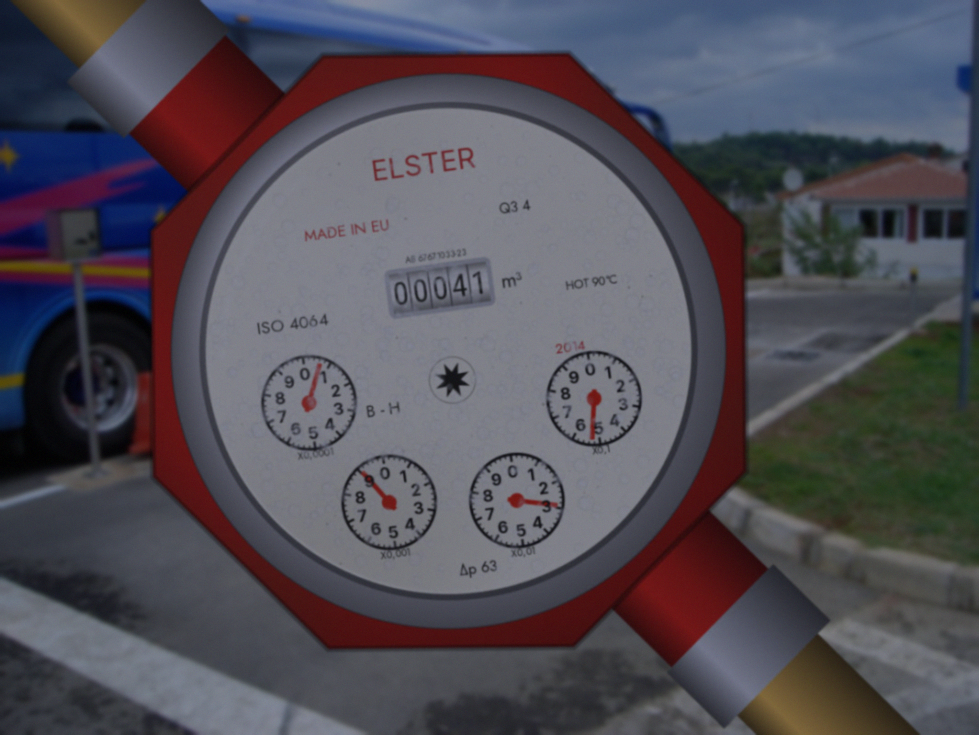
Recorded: **41.5290** m³
